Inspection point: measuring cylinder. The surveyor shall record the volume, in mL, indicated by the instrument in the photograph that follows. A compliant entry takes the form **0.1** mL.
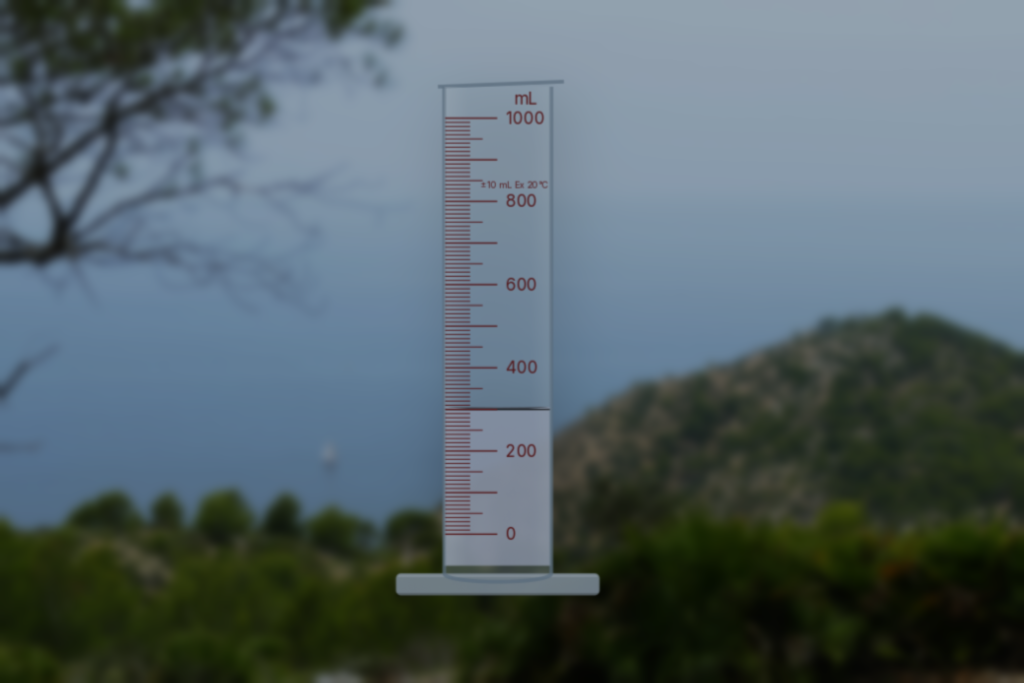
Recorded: **300** mL
